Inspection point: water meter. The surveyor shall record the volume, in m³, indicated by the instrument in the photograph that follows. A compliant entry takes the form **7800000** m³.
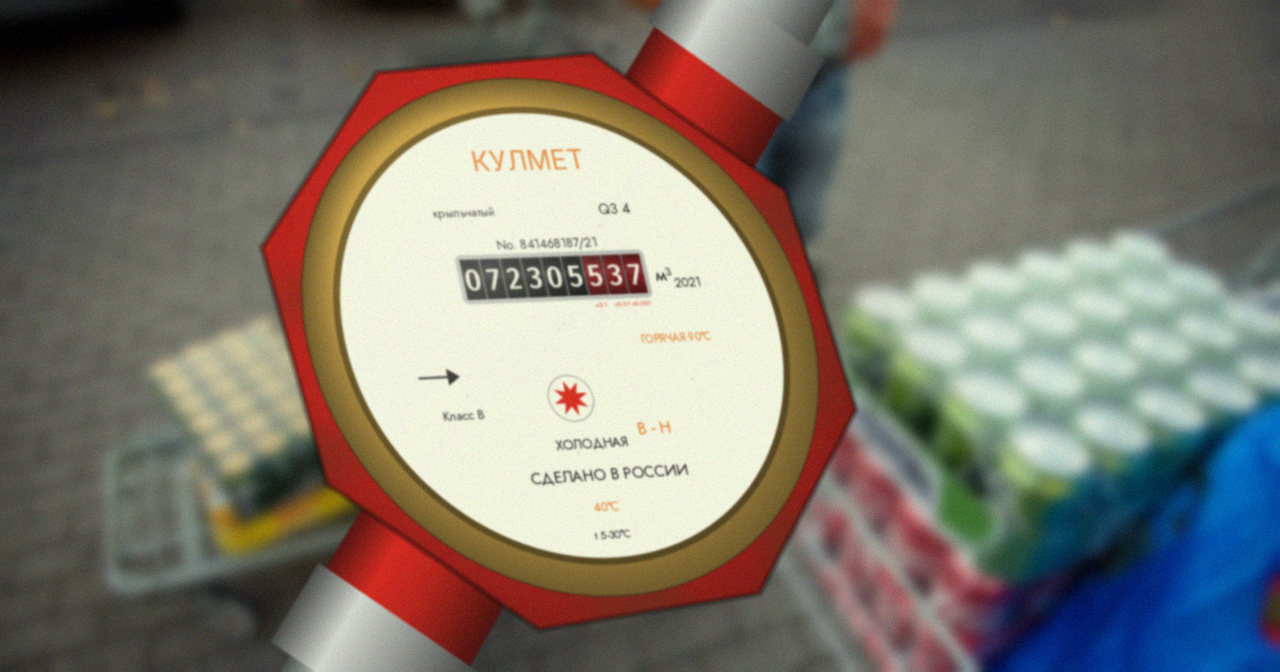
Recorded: **72305.537** m³
